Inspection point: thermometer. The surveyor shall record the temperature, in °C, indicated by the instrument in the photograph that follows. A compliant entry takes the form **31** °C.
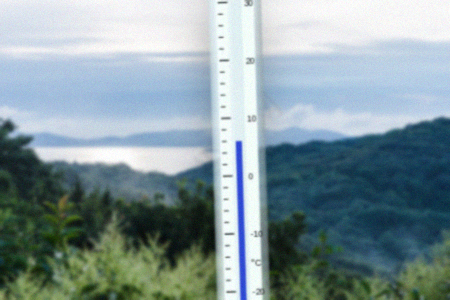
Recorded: **6** °C
